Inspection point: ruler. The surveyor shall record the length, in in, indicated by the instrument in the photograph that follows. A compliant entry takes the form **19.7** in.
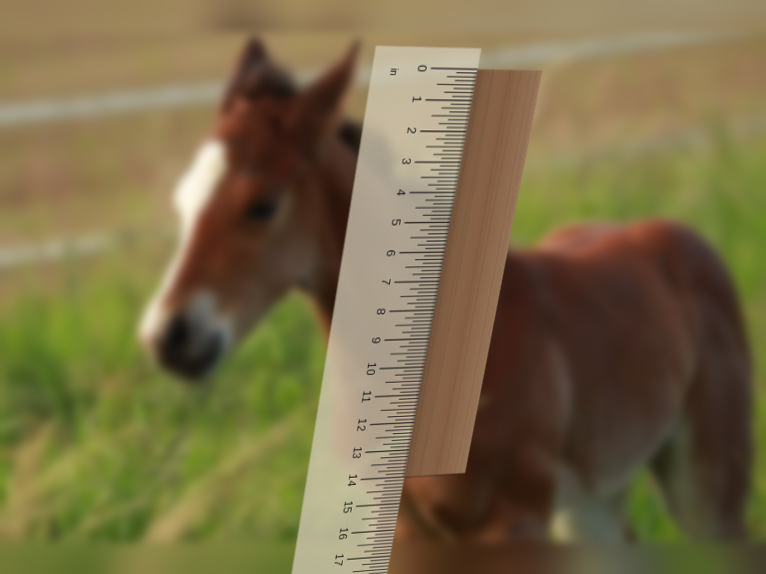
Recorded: **14** in
